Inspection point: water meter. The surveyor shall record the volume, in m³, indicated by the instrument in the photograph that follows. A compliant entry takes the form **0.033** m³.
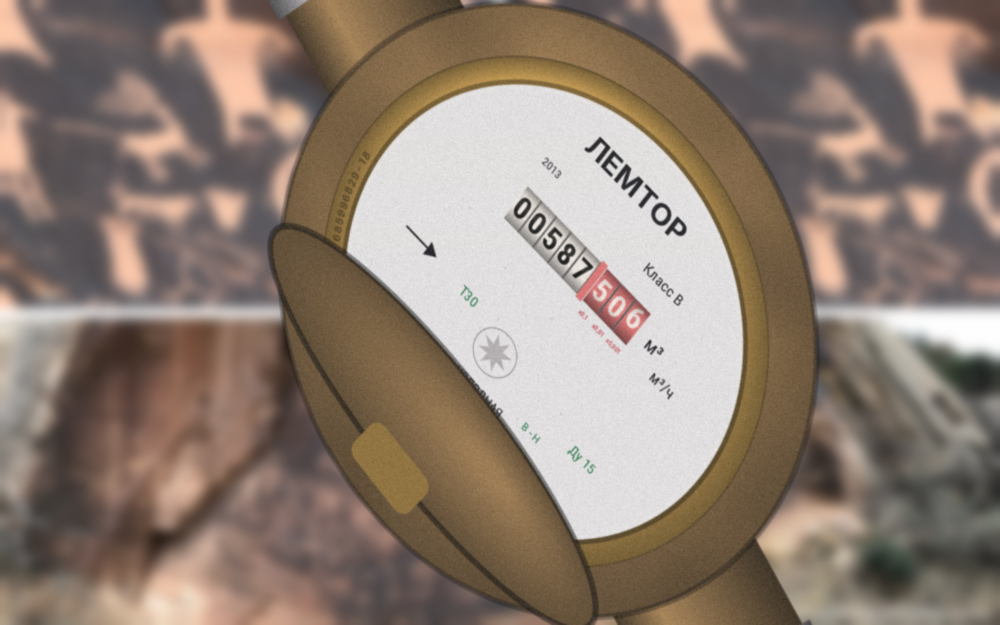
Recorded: **587.506** m³
